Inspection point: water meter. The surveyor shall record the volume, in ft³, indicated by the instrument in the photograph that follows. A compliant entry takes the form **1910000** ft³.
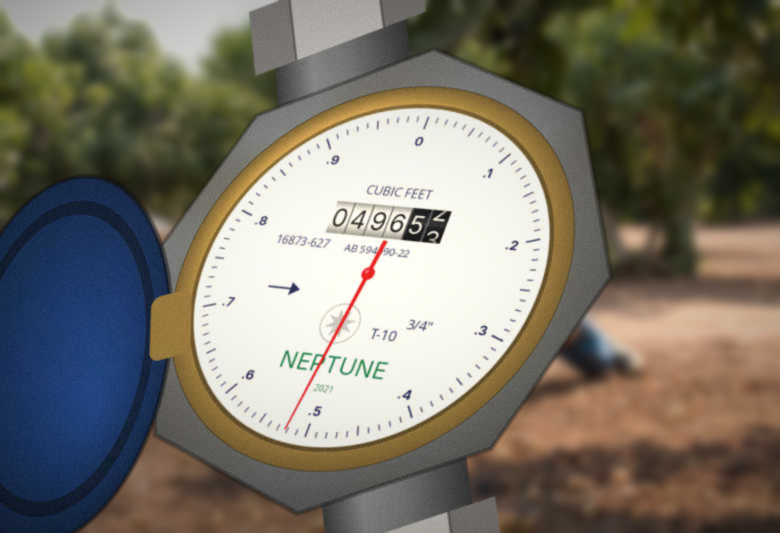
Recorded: **49652.52** ft³
